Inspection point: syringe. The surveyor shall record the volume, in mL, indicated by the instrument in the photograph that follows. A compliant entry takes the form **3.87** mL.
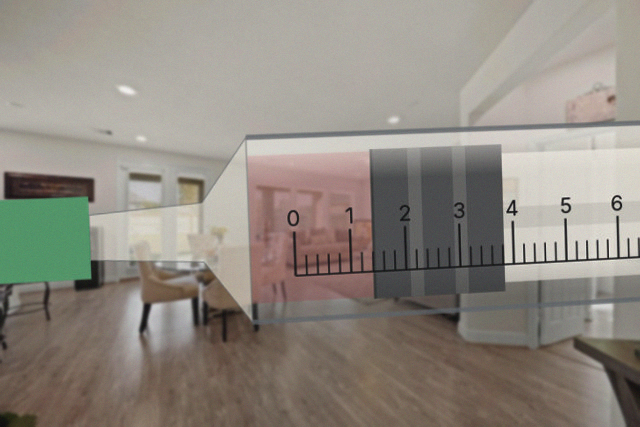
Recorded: **1.4** mL
